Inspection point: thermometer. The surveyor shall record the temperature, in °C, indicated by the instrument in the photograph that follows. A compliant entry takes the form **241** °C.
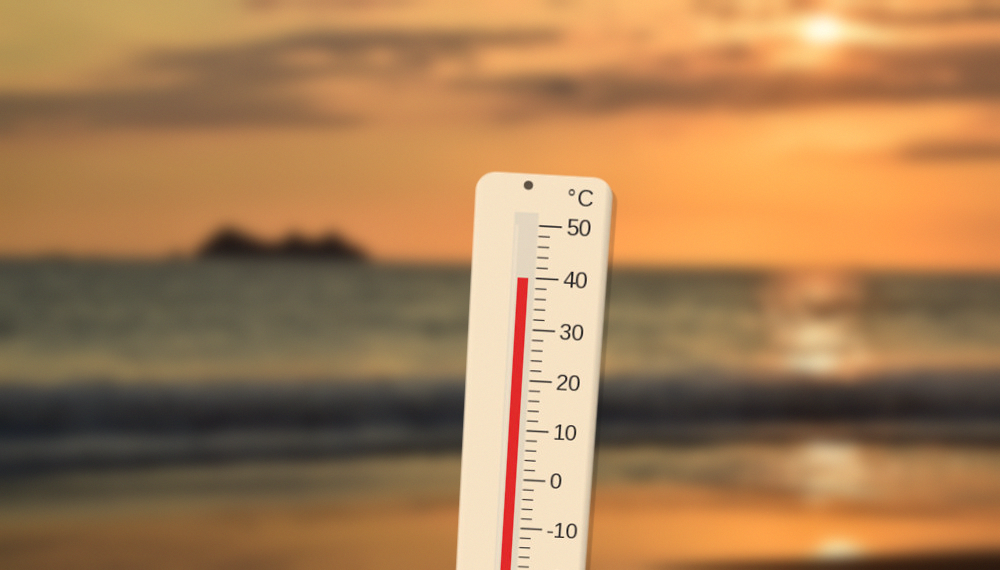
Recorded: **40** °C
